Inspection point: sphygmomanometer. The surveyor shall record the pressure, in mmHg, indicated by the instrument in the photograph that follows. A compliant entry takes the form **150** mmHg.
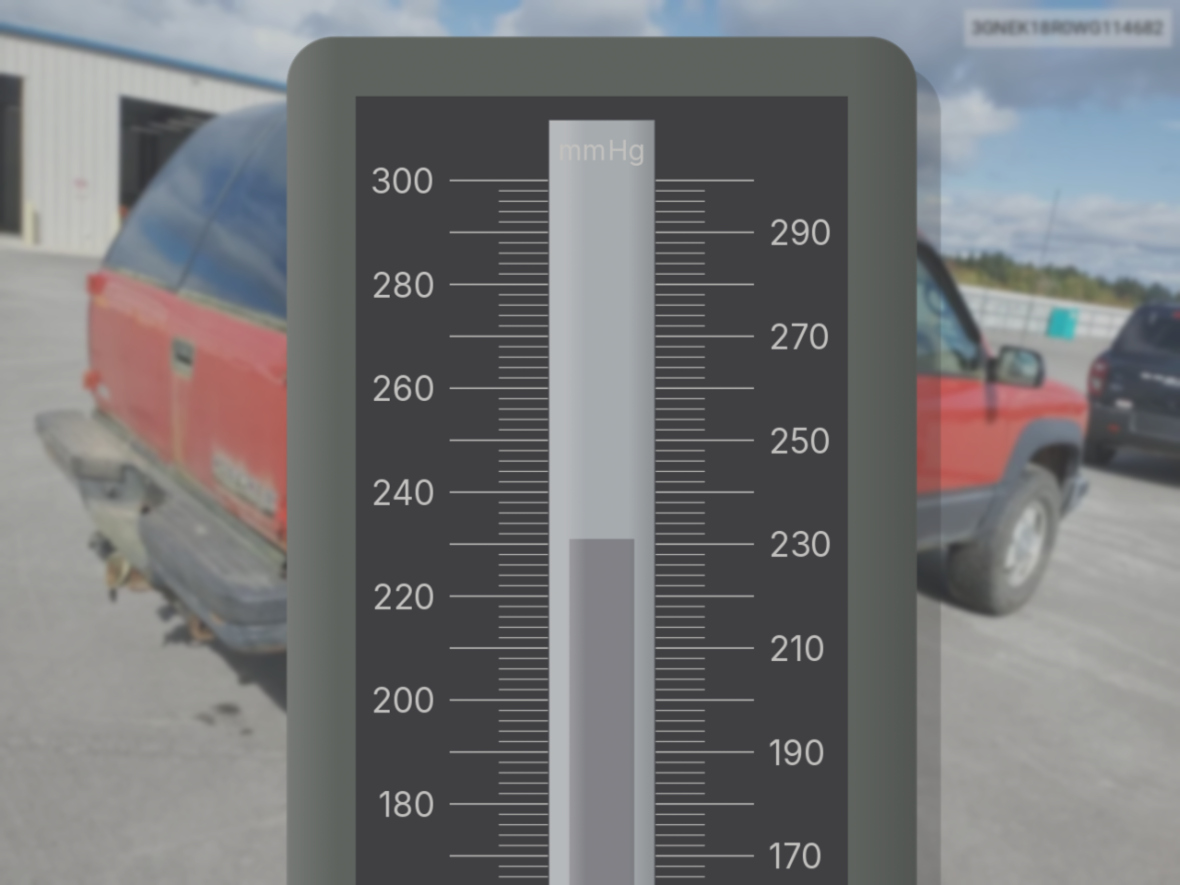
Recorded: **231** mmHg
